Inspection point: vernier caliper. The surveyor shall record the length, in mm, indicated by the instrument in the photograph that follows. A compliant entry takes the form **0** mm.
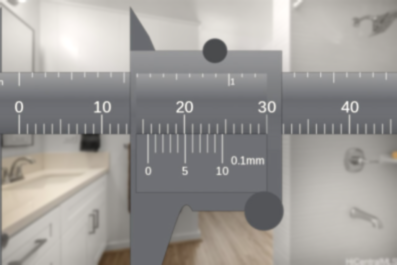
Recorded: **15.6** mm
